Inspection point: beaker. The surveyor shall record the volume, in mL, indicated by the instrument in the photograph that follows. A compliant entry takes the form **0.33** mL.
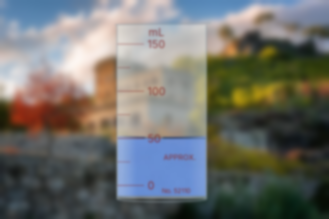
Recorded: **50** mL
